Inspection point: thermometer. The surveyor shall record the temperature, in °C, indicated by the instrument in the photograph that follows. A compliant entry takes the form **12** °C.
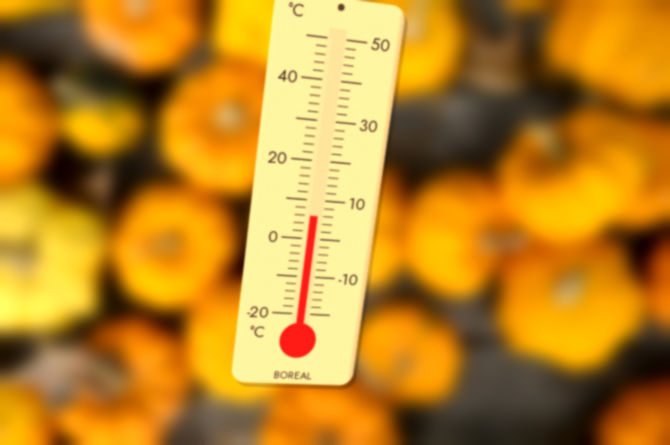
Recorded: **6** °C
